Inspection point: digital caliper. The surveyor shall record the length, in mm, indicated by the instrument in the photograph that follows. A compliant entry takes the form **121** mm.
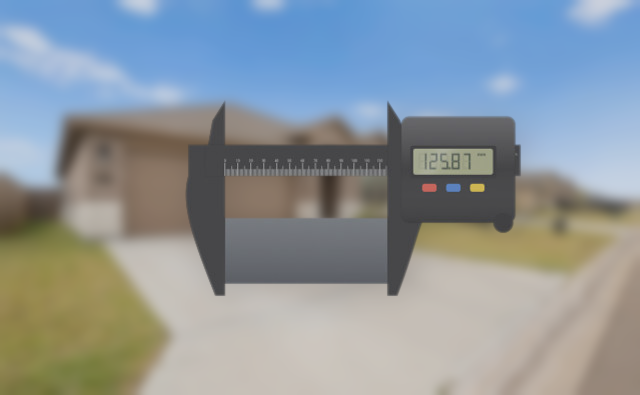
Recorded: **125.87** mm
